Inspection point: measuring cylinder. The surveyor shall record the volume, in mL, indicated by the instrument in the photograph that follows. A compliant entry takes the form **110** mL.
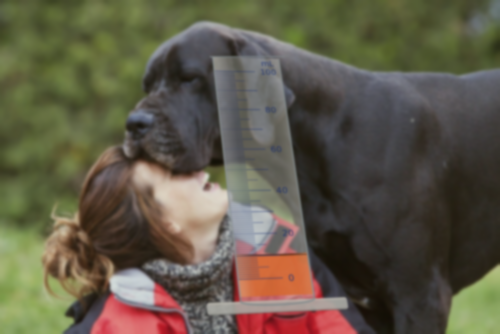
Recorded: **10** mL
